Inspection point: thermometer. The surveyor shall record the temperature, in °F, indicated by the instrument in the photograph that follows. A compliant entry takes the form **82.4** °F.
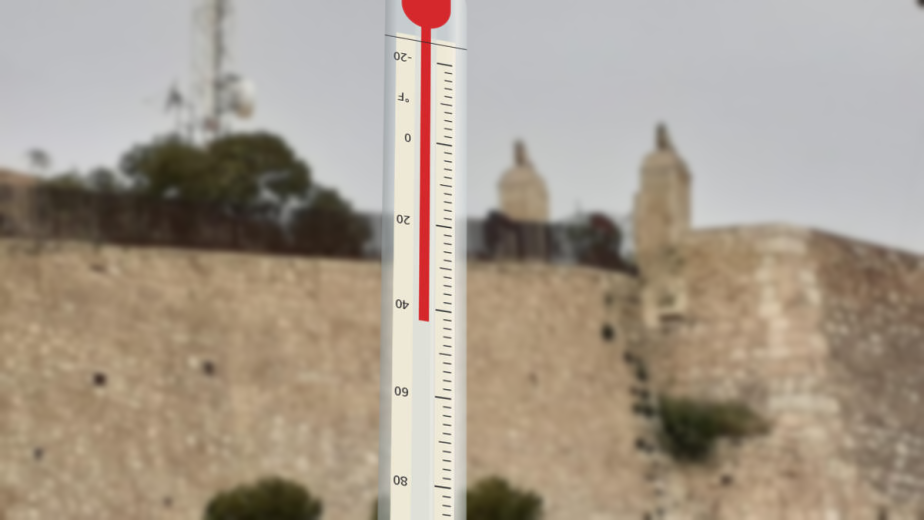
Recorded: **43** °F
